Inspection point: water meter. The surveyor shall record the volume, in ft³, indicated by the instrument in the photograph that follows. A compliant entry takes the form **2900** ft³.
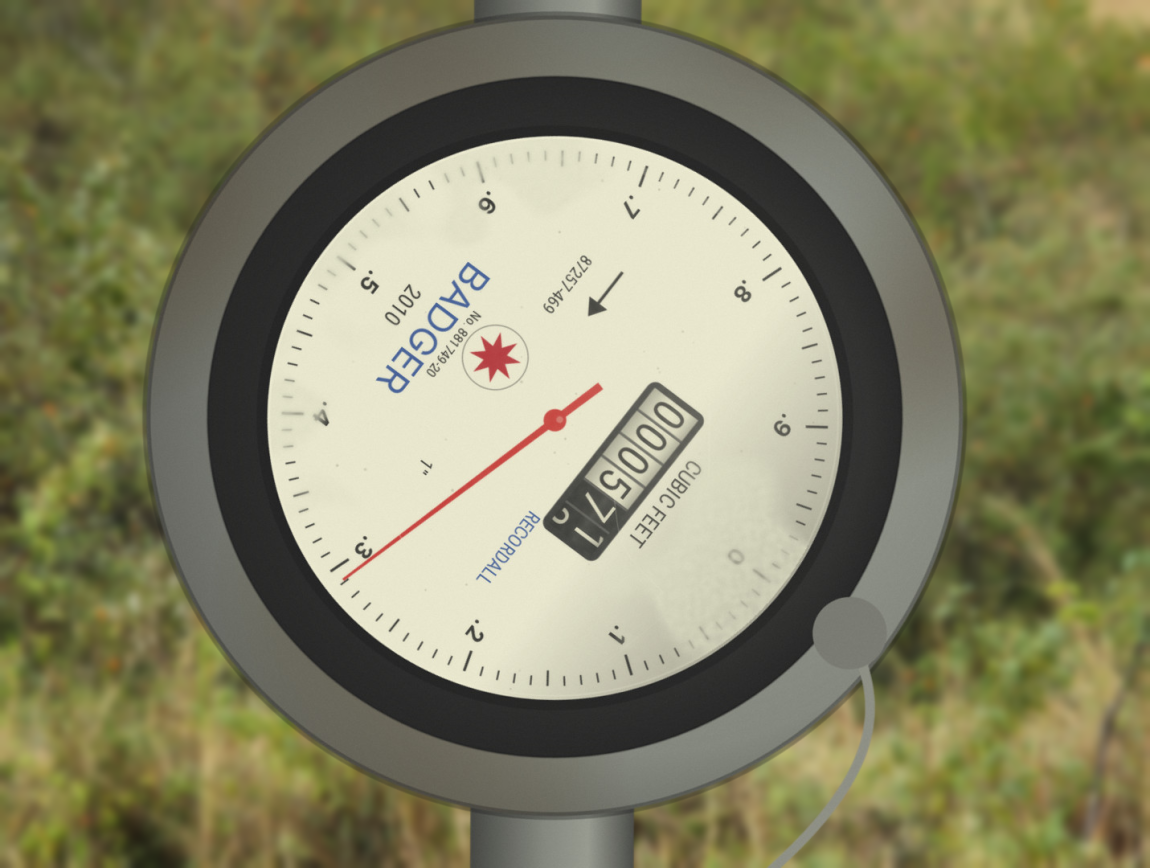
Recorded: **571.29** ft³
